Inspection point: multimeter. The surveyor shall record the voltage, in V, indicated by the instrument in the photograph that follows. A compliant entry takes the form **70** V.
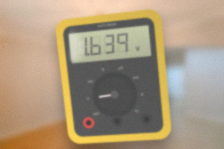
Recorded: **1.639** V
